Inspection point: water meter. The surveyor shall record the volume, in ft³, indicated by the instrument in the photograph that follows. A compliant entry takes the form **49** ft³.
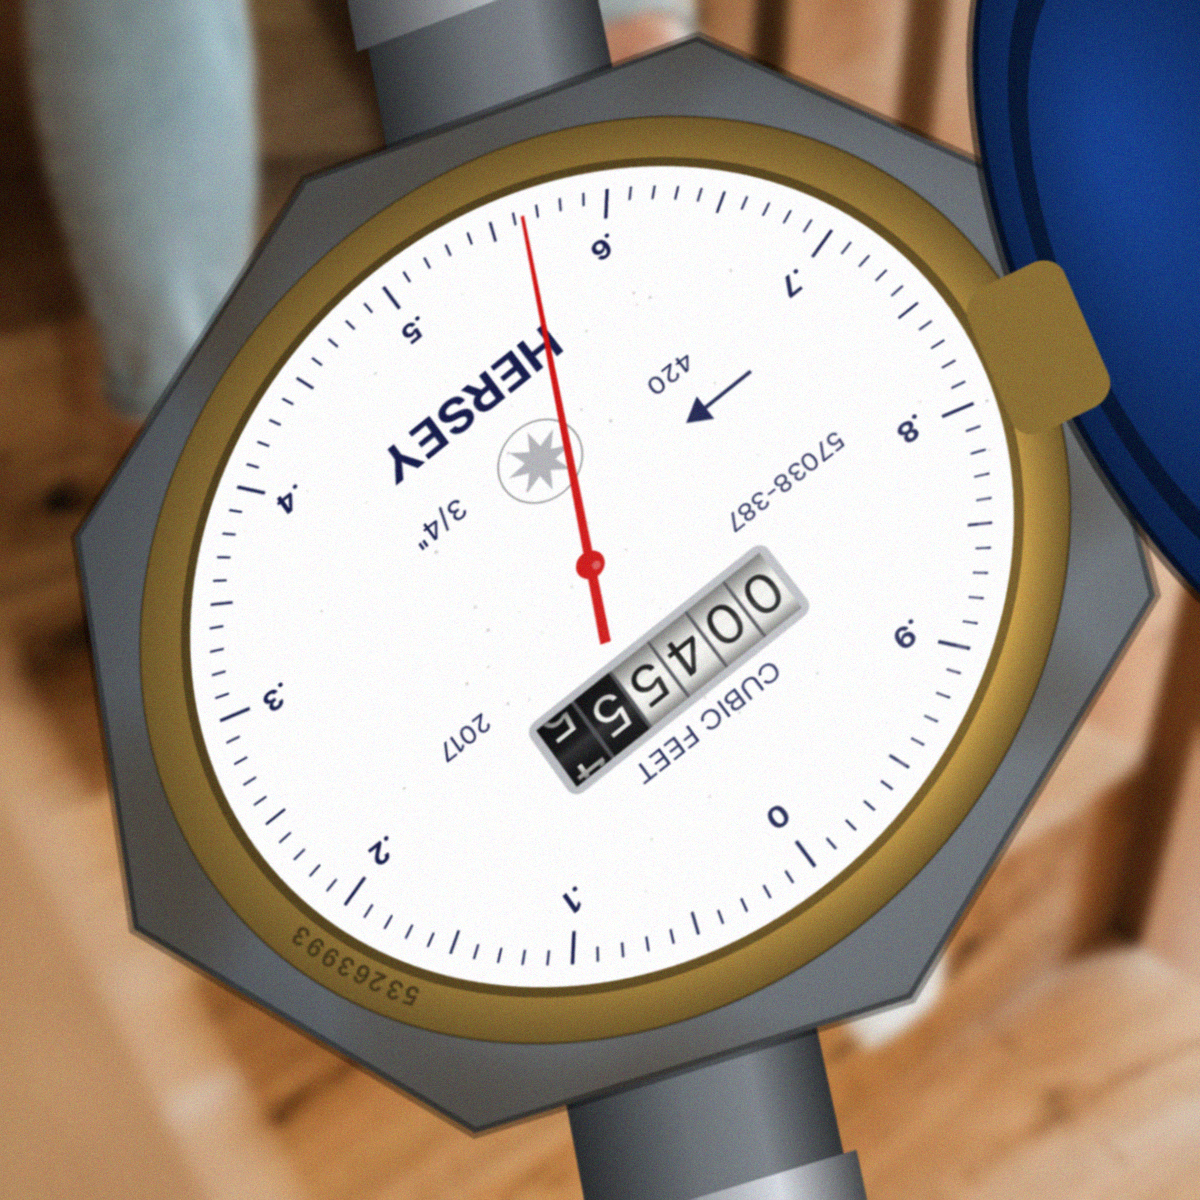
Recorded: **4554.56** ft³
